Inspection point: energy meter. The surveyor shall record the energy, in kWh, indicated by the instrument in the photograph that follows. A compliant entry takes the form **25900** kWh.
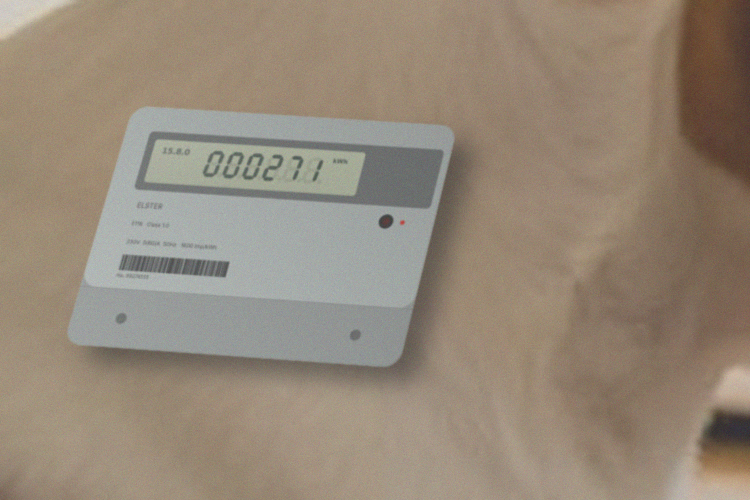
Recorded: **271** kWh
